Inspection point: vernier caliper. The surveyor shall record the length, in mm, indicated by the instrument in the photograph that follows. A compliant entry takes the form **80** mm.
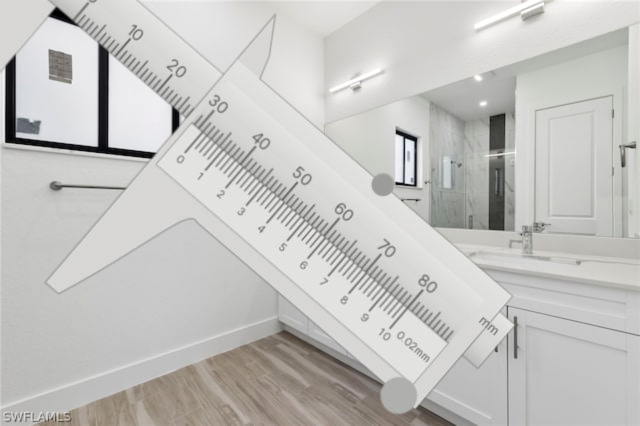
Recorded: **31.0** mm
